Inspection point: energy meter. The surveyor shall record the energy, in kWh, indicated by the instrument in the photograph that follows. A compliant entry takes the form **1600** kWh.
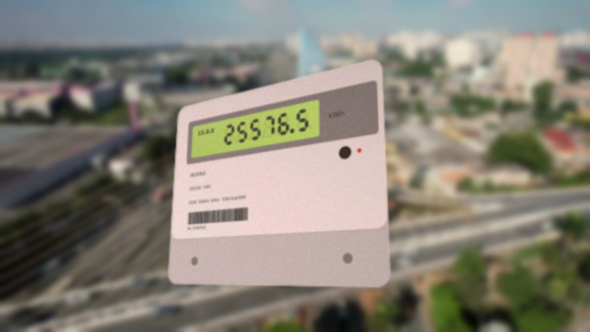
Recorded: **25576.5** kWh
